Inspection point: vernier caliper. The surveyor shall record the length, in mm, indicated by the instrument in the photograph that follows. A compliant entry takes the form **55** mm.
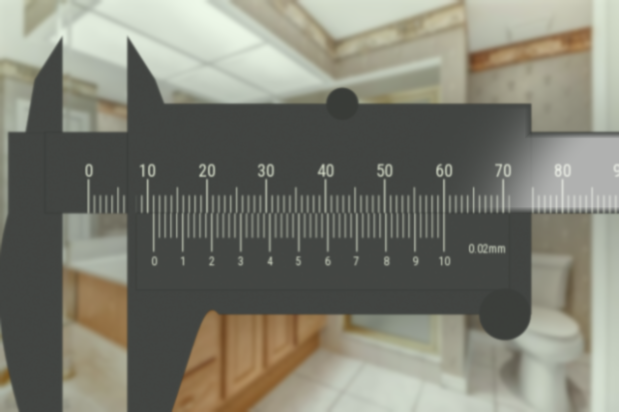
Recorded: **11.0** mm
